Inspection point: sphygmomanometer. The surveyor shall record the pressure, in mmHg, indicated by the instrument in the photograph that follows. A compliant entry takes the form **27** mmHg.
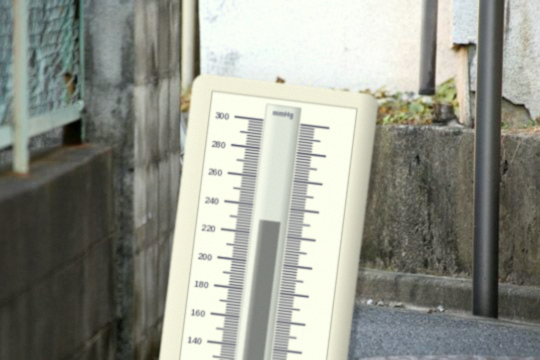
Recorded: **230** mmHg
